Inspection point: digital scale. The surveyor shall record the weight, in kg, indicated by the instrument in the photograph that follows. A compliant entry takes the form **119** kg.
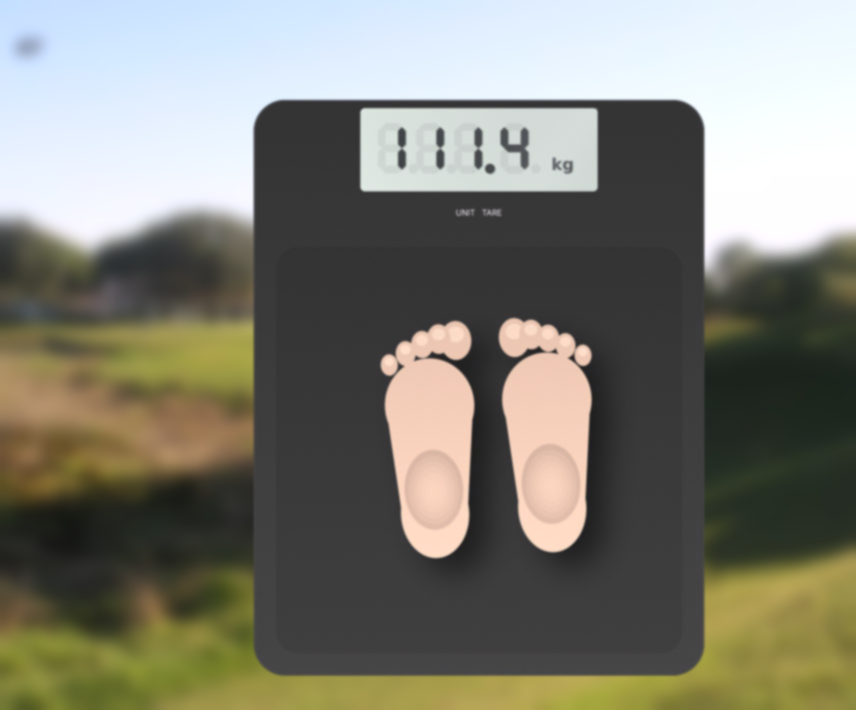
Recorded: **111.4** kg
